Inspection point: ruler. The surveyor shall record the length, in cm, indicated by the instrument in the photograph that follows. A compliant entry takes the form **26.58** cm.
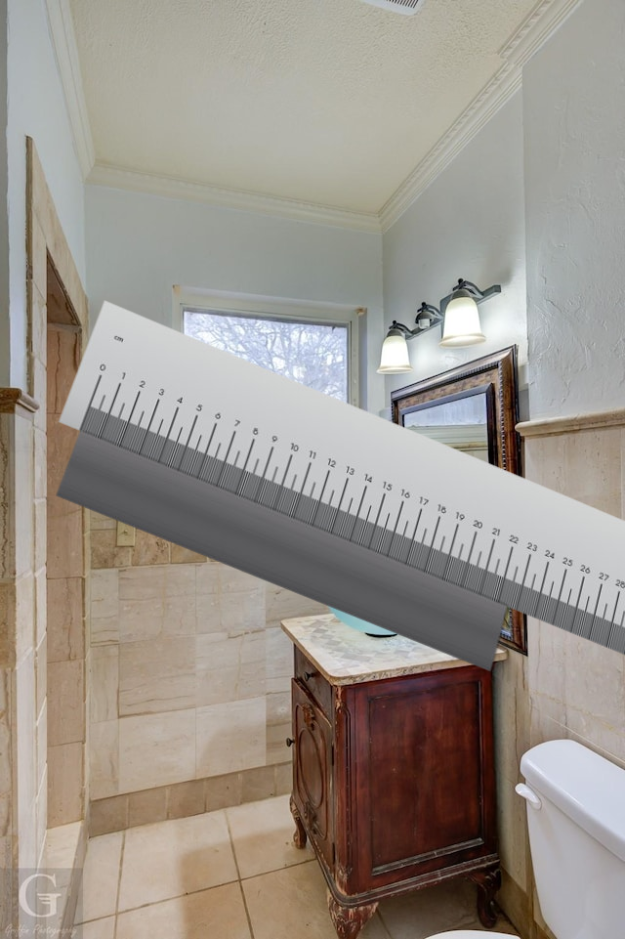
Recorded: **22.5** cm
